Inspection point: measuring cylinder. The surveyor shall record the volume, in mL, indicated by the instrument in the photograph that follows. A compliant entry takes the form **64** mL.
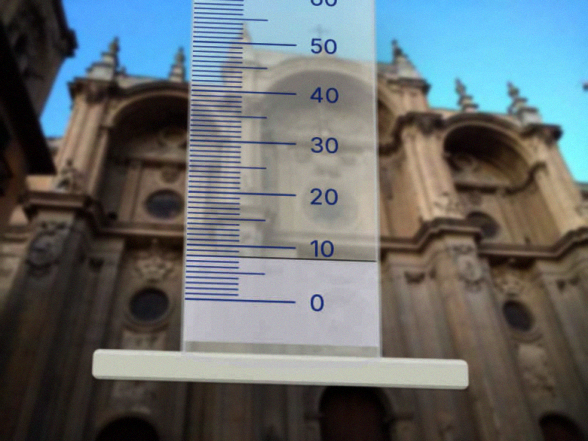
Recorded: **8** mL
